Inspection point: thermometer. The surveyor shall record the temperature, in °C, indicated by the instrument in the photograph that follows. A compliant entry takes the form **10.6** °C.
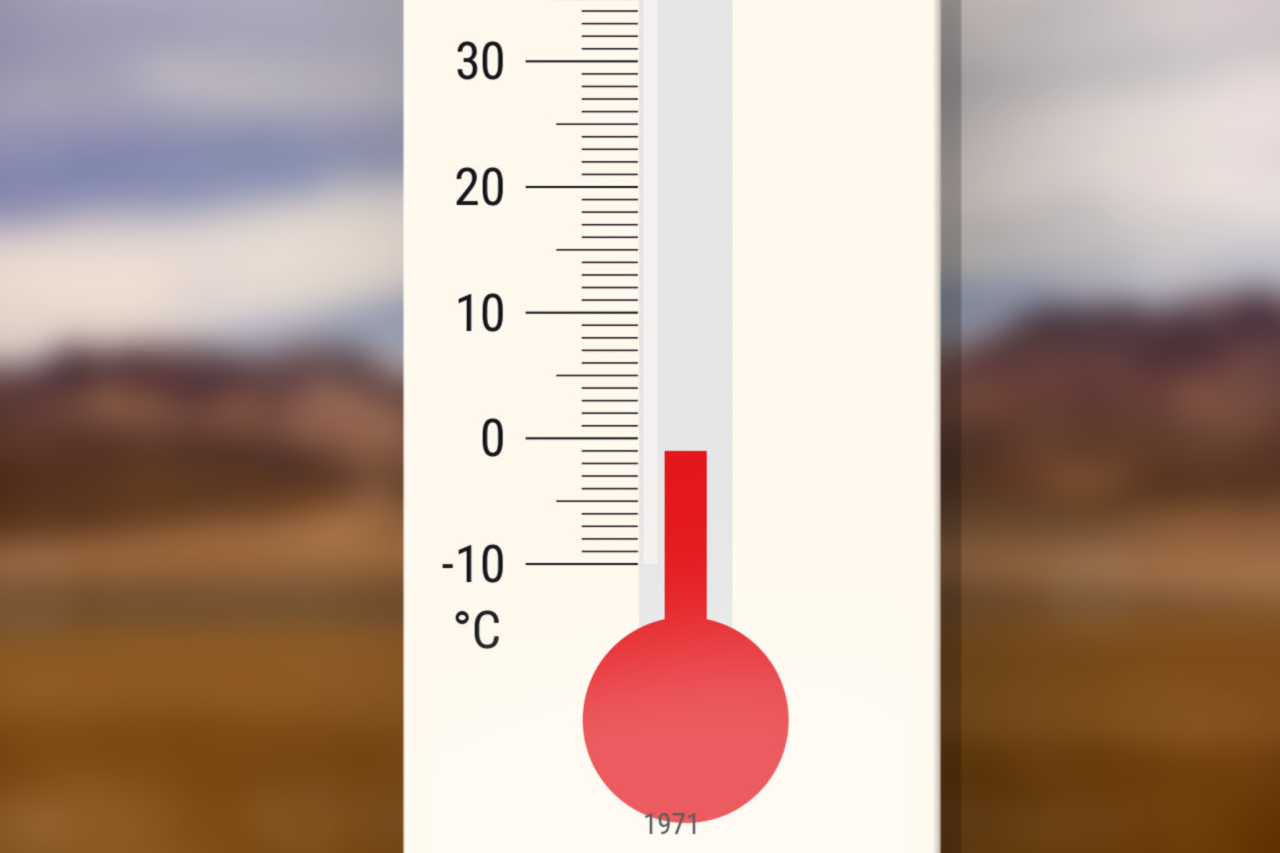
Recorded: **-1** °C
